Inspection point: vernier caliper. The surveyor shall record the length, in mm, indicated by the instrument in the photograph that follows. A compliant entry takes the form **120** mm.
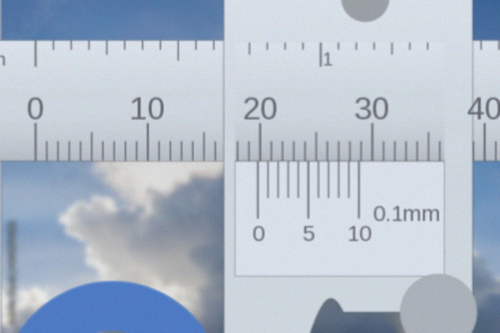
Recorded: **19.8** mm
